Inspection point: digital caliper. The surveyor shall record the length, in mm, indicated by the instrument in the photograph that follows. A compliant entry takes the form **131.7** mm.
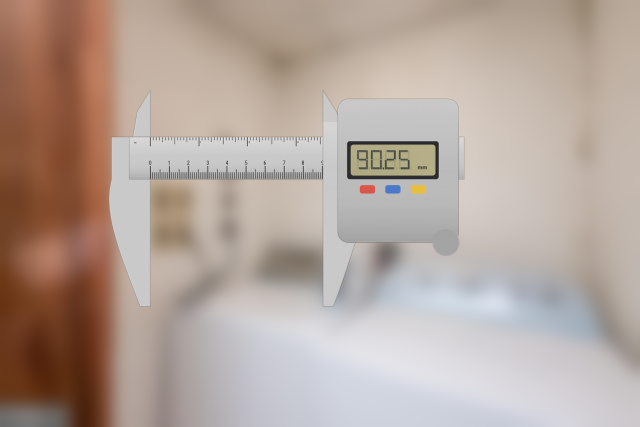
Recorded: **90.25** mm
